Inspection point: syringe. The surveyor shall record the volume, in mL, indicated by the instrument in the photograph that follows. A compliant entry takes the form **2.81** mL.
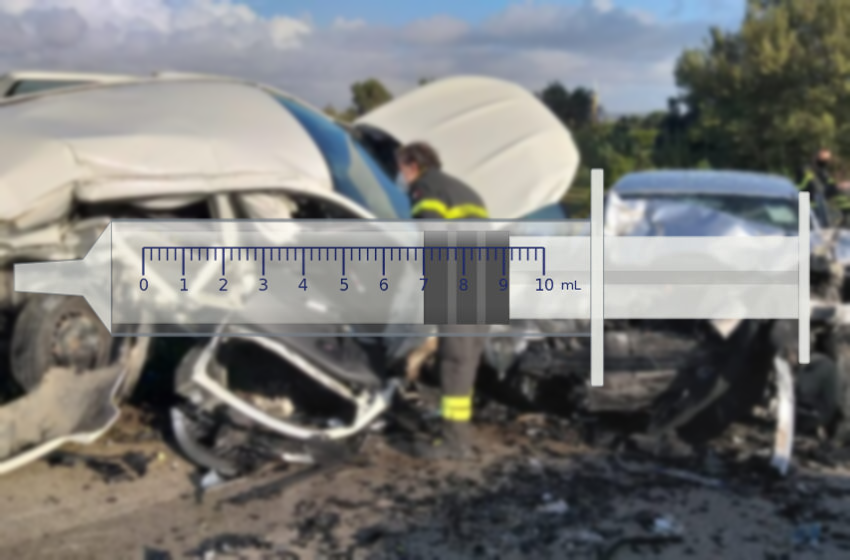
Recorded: **7** mL
